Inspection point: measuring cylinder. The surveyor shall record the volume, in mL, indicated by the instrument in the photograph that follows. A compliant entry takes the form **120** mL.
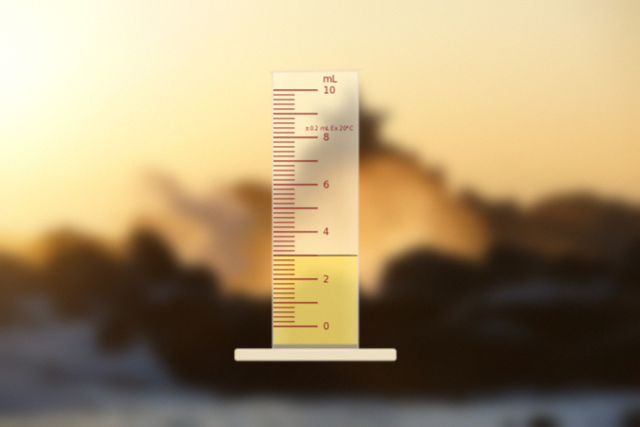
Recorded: **3** mL
